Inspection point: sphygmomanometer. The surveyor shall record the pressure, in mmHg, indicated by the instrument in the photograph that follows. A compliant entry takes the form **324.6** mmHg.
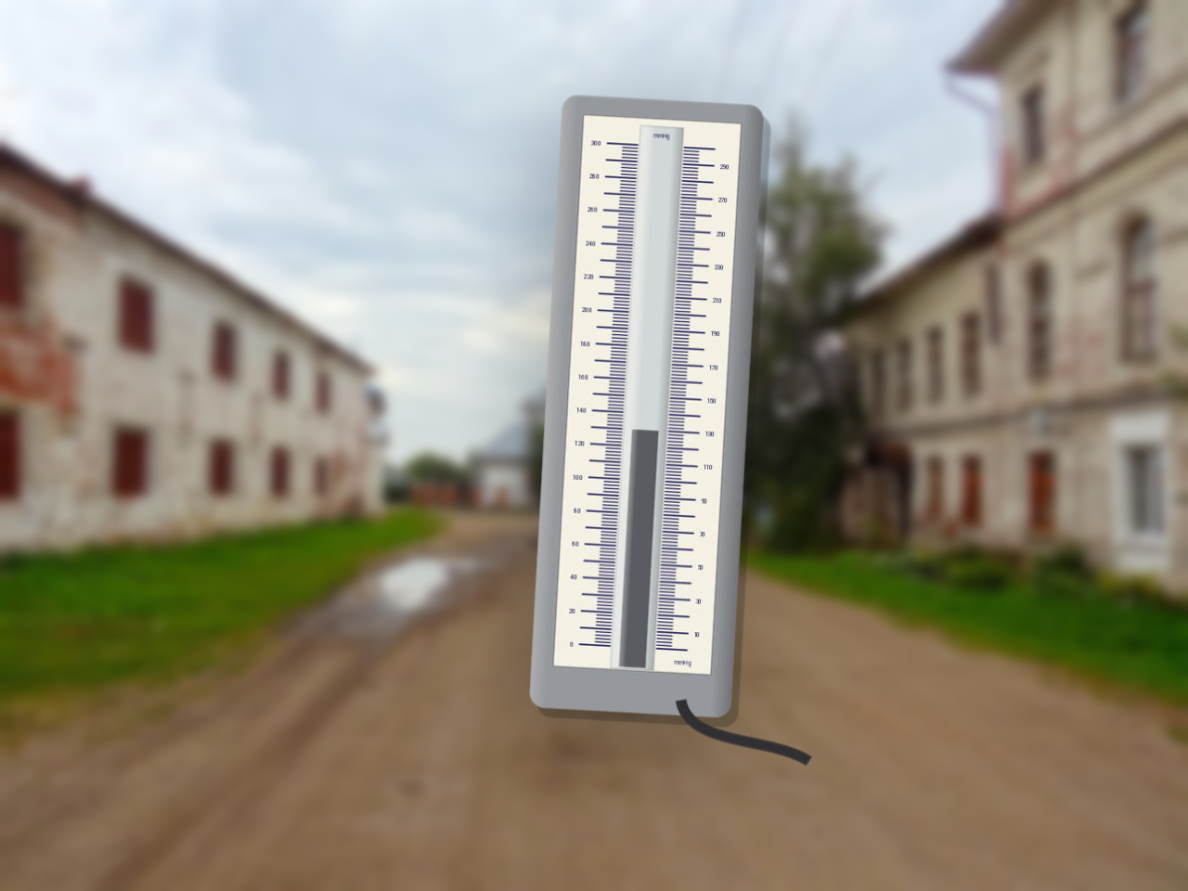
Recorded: **130** mmHg
